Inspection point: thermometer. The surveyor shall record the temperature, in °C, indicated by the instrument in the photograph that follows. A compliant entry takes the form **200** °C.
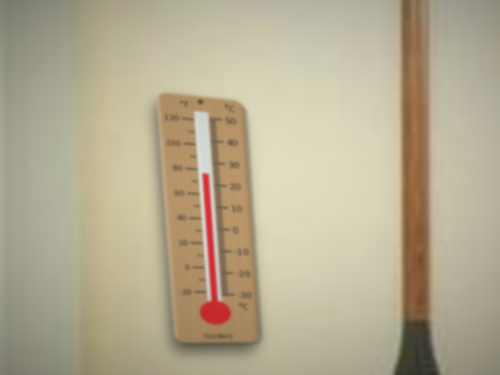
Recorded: **25** °C
